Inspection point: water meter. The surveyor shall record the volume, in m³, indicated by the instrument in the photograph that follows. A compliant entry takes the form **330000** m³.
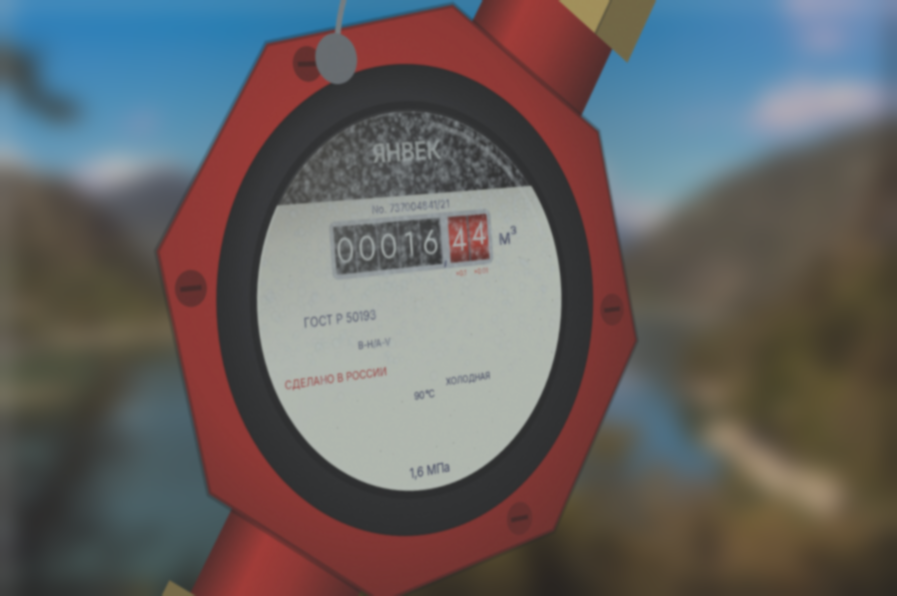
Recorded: **16.44** m³
